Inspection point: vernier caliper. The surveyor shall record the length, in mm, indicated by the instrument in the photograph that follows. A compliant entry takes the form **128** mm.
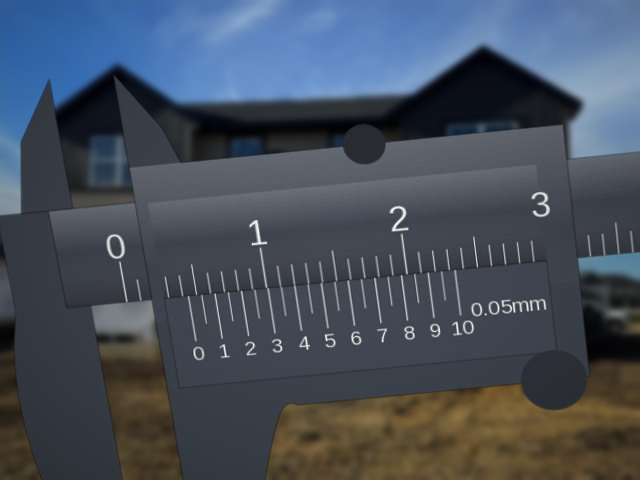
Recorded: **4.4** mm
